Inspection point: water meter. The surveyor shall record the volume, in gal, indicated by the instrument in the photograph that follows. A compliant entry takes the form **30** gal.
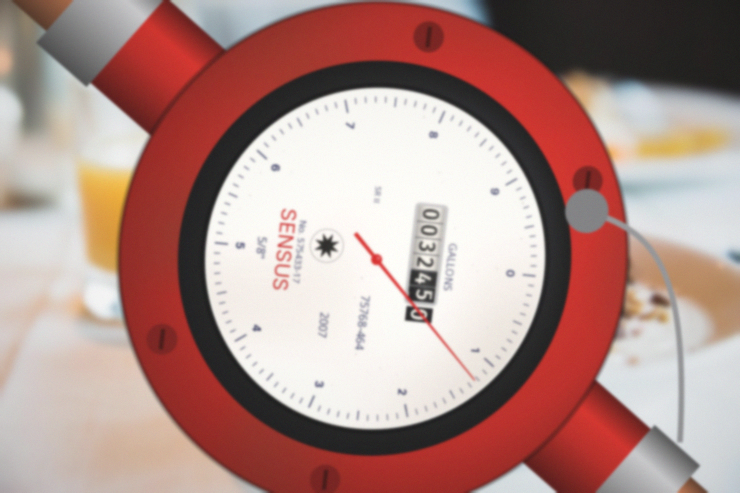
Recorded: **32451.2** gal
